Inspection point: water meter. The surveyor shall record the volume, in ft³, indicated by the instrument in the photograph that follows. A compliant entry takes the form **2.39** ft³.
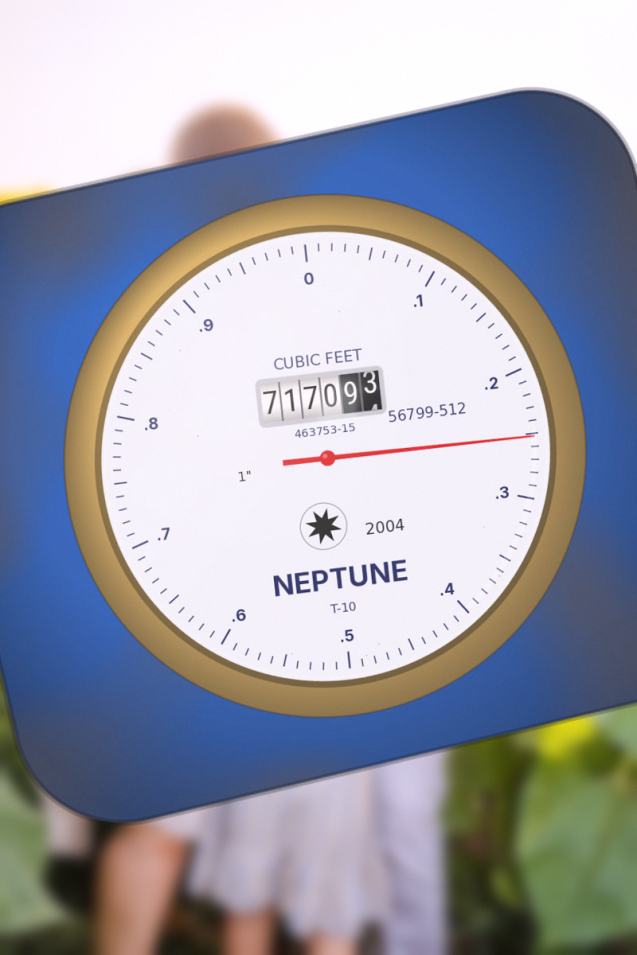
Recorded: **717093.25** ft³
